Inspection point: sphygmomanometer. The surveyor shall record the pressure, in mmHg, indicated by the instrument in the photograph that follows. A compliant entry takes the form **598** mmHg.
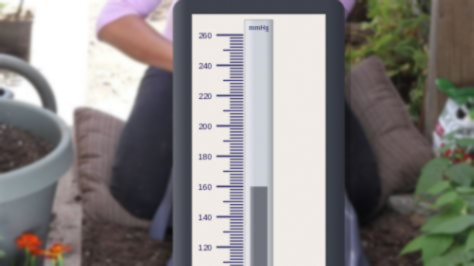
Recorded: **160** mmHg
